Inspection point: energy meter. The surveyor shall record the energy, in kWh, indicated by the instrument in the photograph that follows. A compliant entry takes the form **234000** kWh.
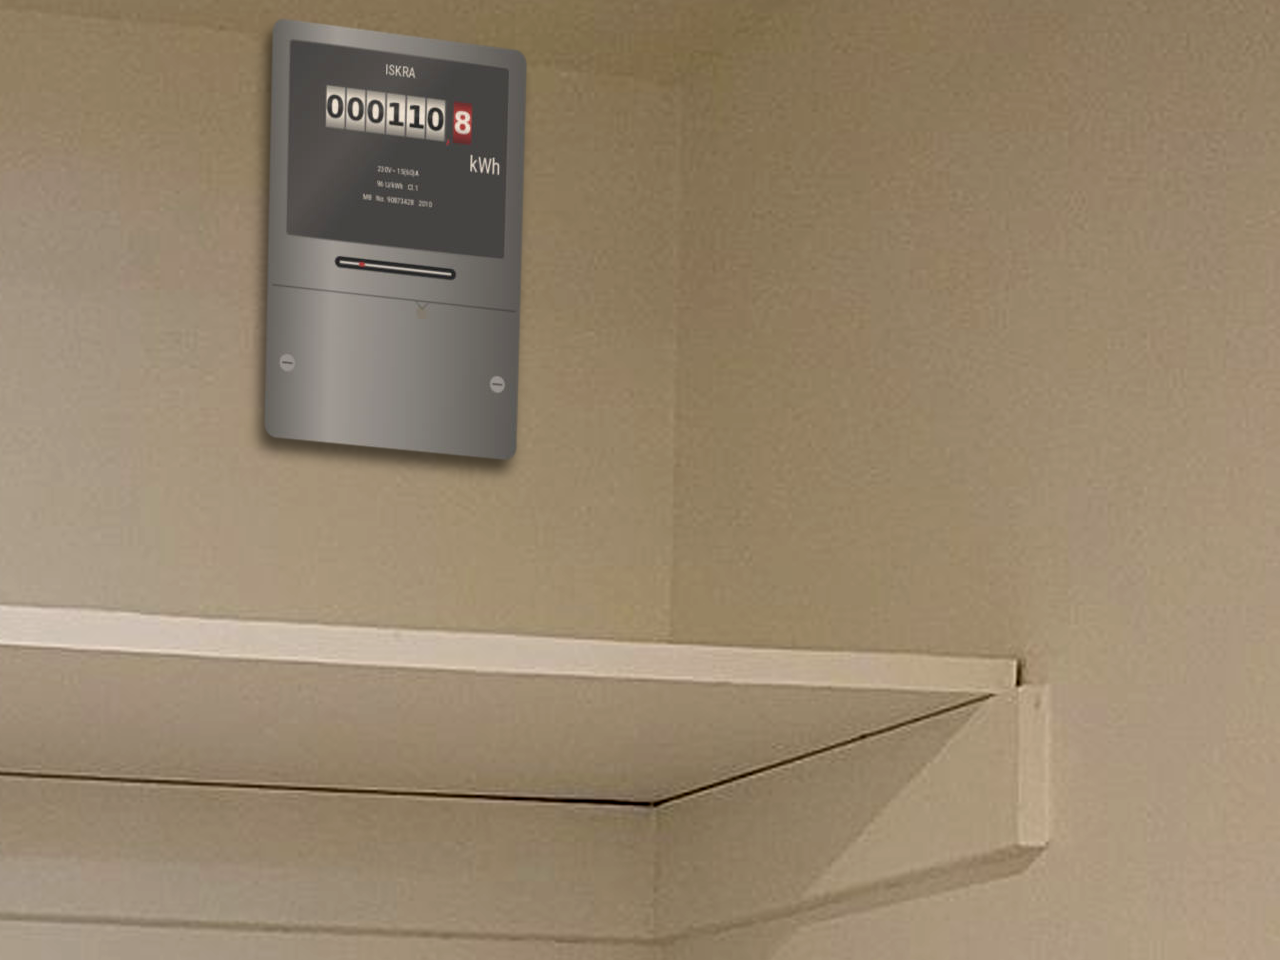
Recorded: **110.8** kWh
